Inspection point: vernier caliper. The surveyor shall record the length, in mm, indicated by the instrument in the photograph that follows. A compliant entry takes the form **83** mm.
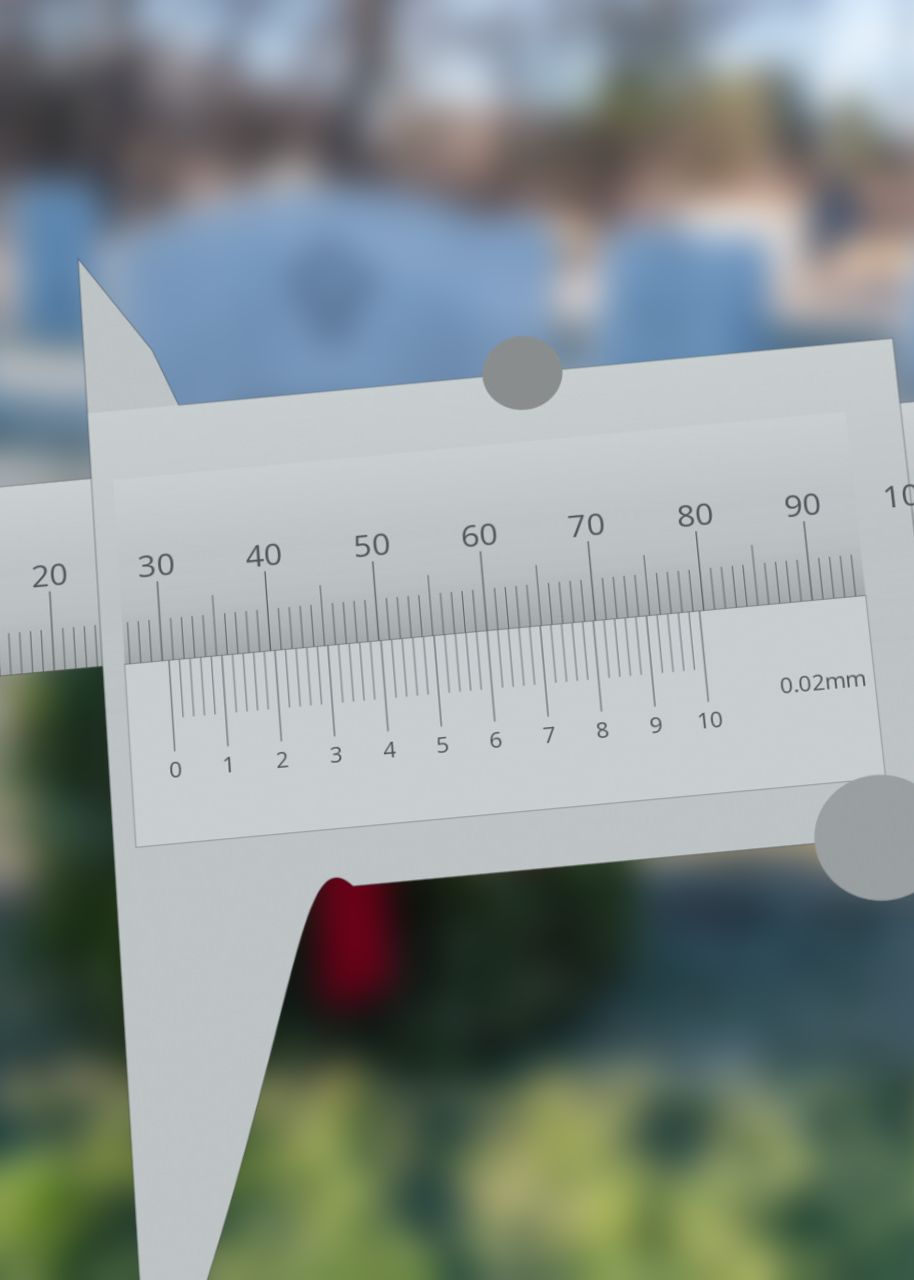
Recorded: **30.6** mm
